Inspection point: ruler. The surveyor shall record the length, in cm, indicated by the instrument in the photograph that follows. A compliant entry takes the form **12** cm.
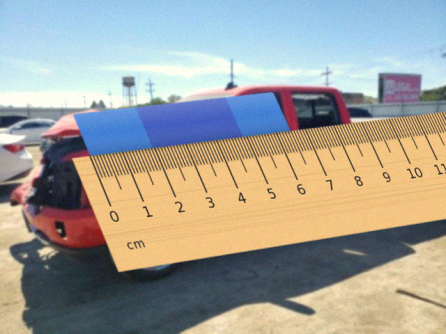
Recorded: **6.5** cm
